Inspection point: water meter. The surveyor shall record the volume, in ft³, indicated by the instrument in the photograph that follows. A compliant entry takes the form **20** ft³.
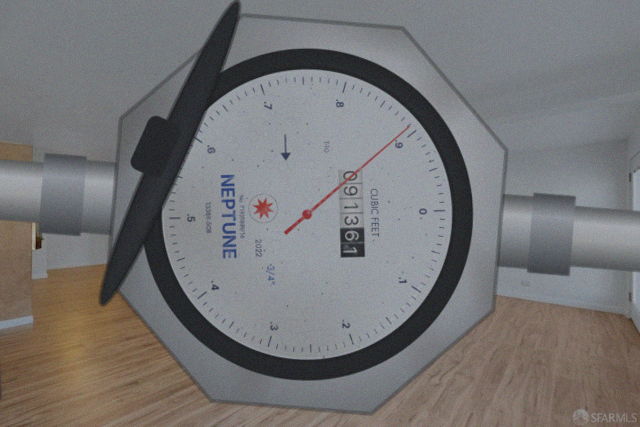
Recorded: **91360.89** ft³
